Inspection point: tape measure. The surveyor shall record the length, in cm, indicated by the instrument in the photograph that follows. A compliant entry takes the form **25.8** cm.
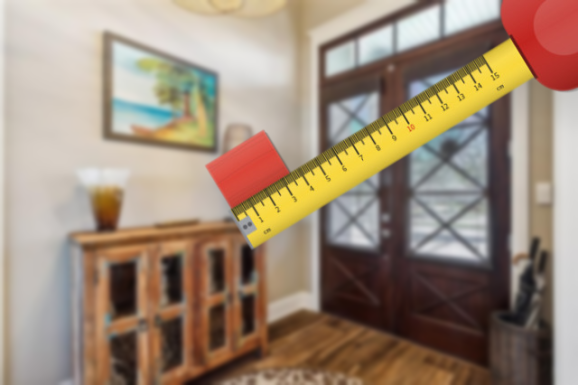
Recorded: **3.5** cm
